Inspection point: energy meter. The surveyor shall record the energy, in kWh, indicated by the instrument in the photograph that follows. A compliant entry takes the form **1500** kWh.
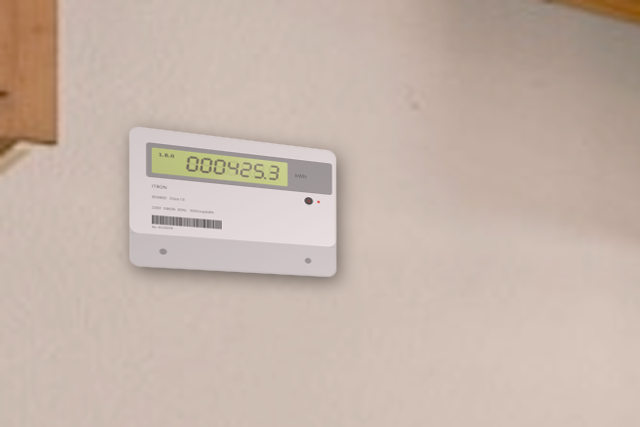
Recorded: **425.3** kWh
